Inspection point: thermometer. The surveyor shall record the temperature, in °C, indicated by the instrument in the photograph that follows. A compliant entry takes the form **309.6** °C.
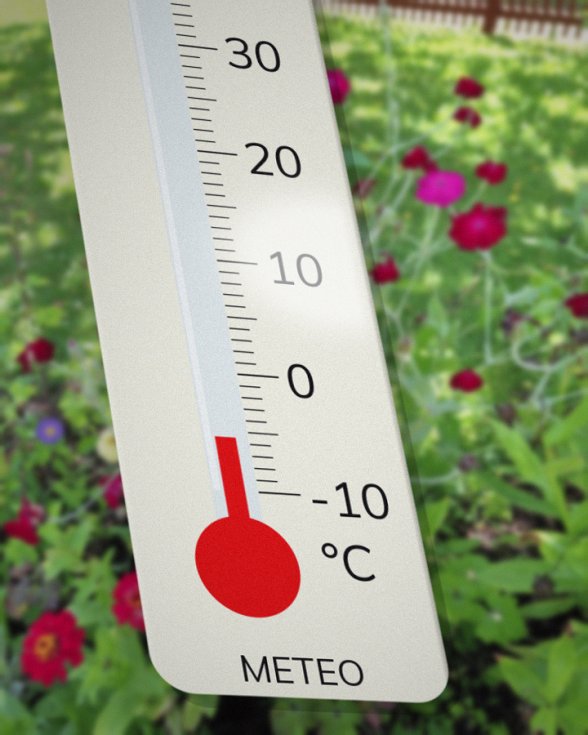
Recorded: **-5.5** °C
